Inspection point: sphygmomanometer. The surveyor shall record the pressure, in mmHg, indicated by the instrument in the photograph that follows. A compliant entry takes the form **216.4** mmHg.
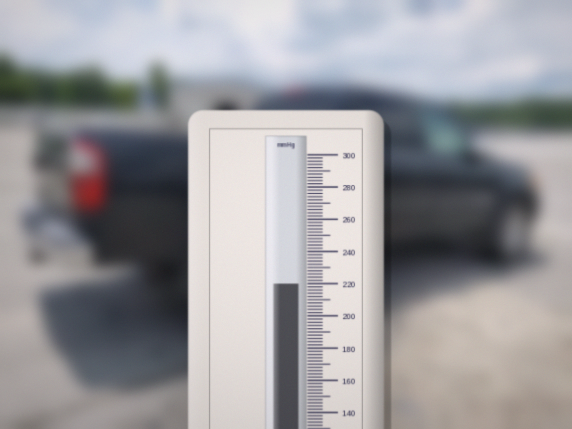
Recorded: **220** mmHg
